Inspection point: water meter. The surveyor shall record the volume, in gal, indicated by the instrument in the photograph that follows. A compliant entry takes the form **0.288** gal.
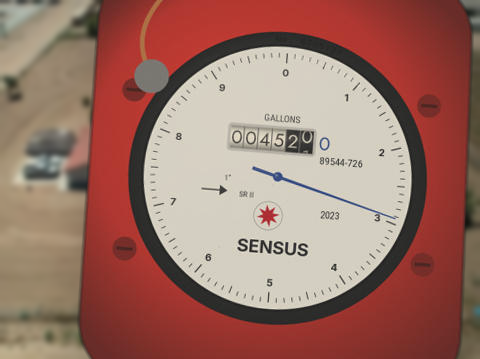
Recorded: **45202.9** gal
